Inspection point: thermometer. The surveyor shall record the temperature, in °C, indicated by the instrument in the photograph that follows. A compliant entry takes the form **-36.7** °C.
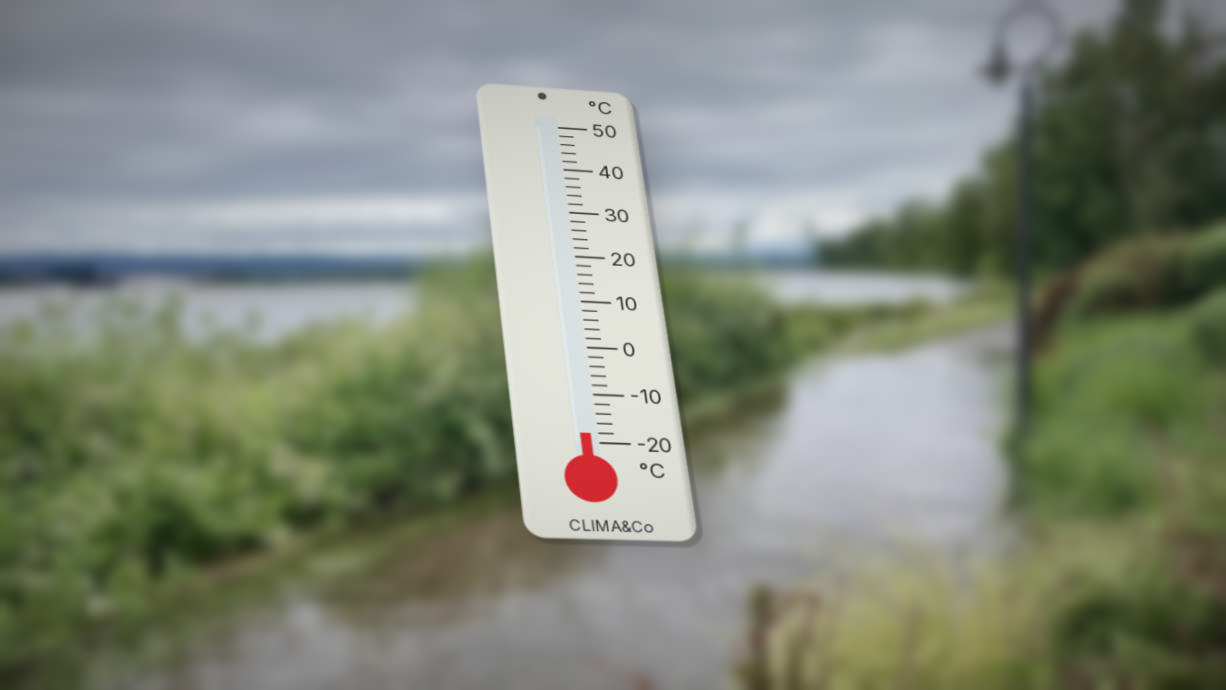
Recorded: **-18** °C
